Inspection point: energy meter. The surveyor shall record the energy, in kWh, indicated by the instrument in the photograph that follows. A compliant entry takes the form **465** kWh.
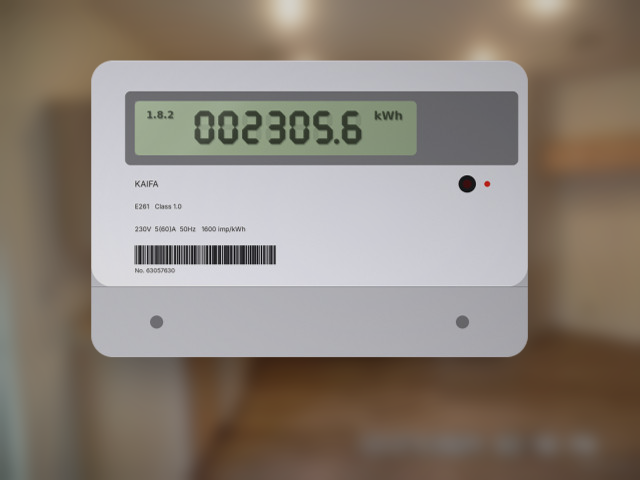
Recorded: **2305.6** kWh
